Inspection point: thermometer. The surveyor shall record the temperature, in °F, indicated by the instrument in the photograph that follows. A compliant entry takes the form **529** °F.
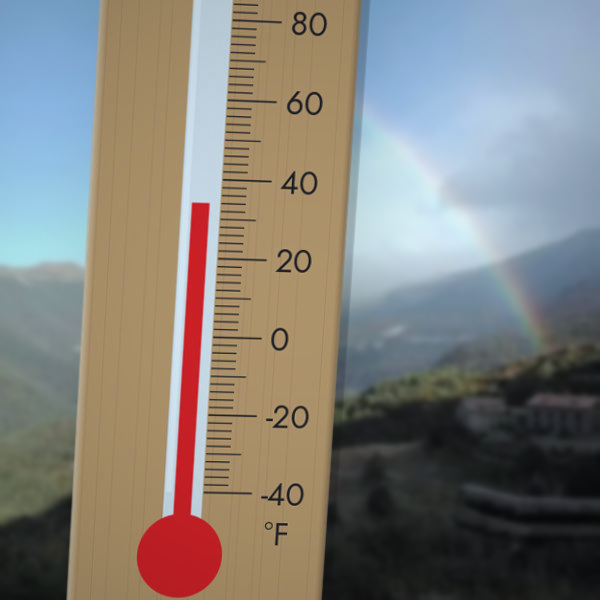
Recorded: **34** °F
